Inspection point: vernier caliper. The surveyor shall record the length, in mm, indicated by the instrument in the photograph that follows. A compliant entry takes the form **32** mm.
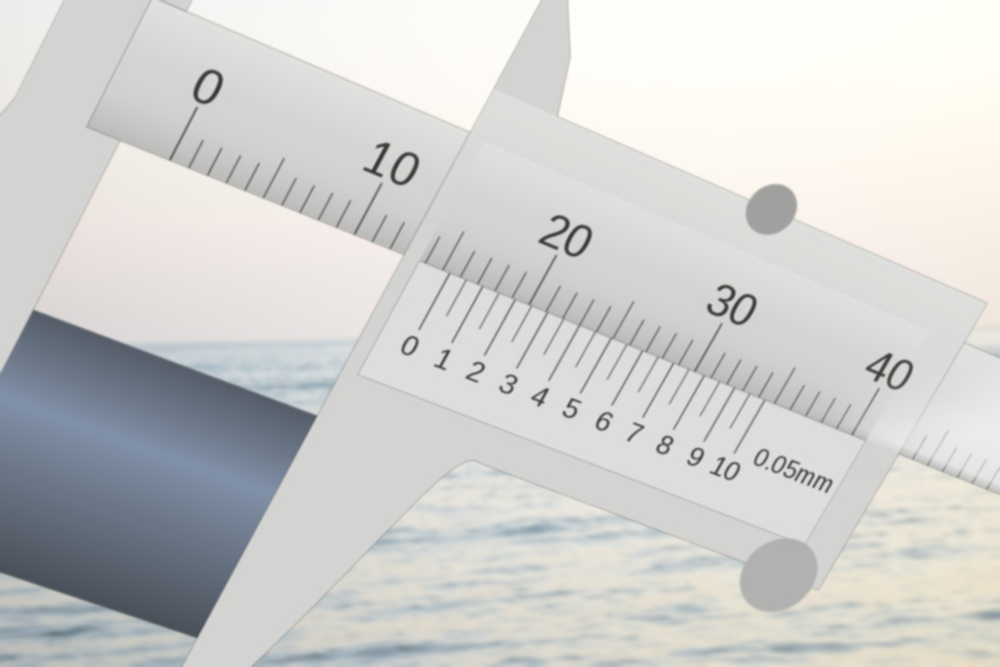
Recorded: **15.4** mm
